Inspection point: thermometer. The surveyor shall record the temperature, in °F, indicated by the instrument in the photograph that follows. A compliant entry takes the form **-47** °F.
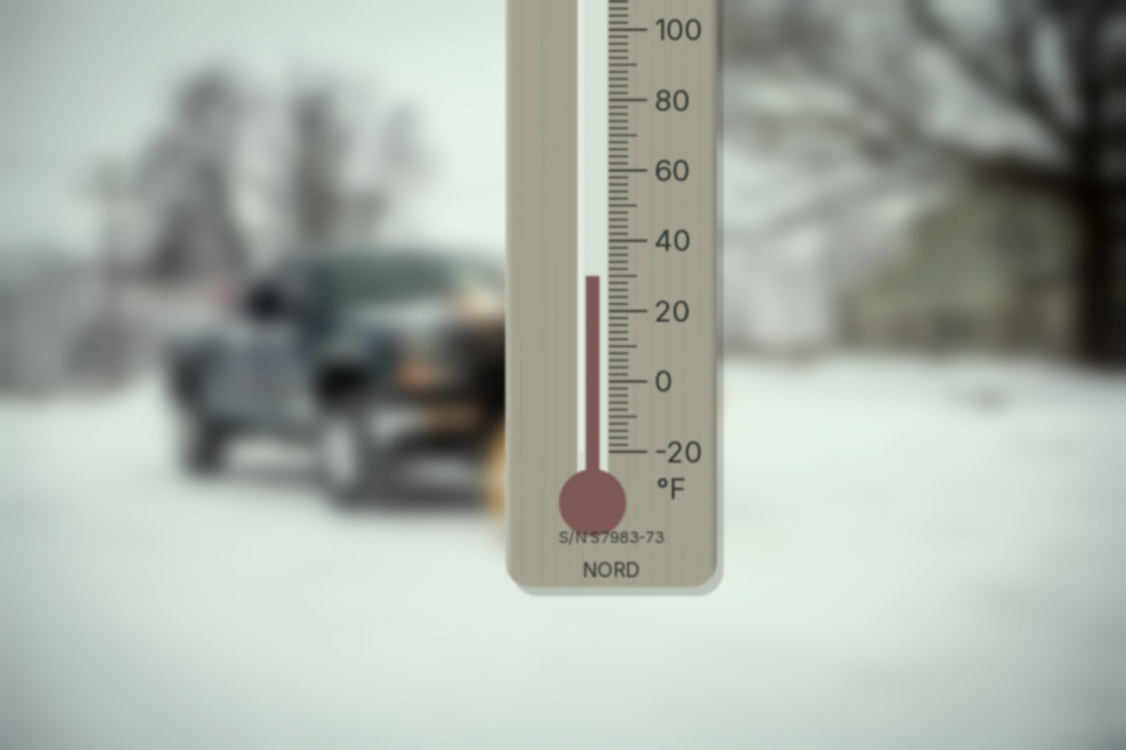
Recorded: **30** °F
